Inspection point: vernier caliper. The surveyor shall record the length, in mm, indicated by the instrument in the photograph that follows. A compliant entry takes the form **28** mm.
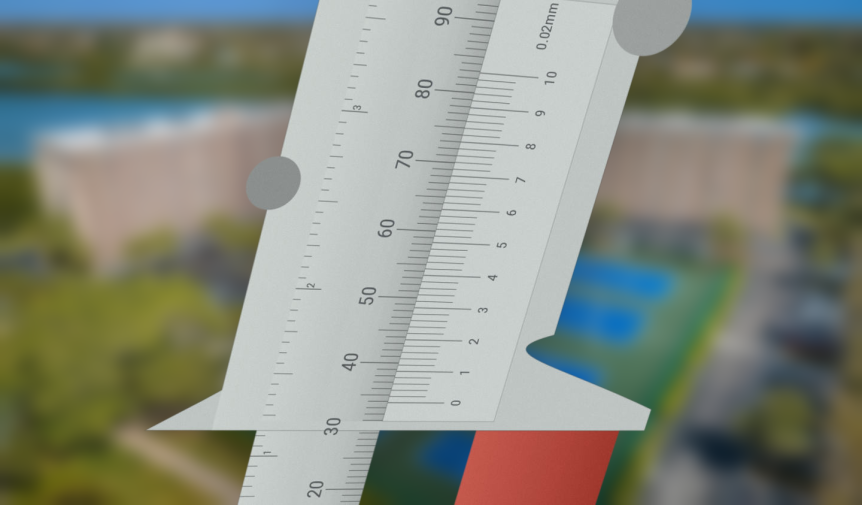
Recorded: **33.8** mm
